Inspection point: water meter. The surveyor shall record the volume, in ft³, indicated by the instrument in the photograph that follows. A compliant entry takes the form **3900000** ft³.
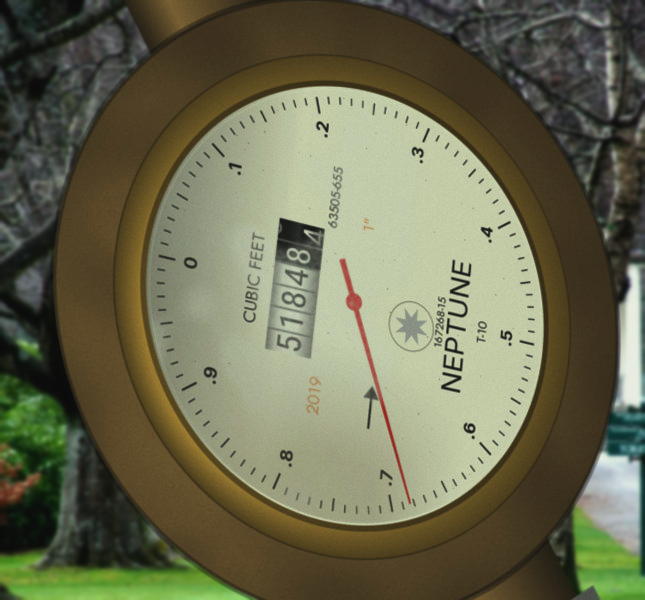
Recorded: **518483.68** ft³
